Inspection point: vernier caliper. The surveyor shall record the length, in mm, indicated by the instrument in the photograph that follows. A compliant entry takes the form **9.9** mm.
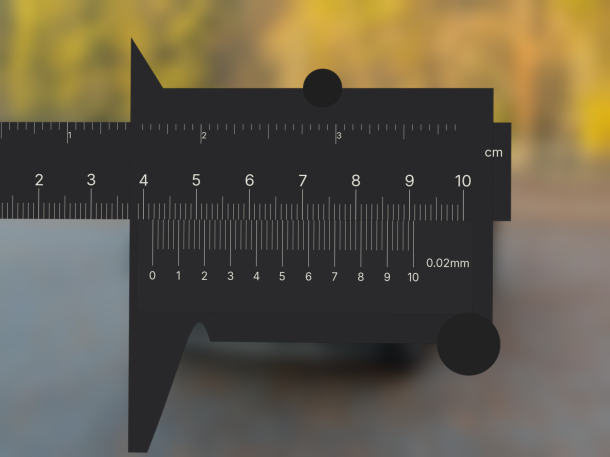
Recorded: **41.8** mm
